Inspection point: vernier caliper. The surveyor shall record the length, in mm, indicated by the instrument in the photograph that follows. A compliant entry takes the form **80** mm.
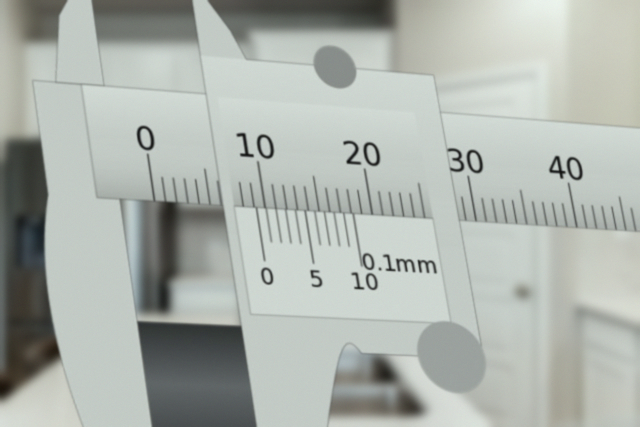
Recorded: **9.2** mm
